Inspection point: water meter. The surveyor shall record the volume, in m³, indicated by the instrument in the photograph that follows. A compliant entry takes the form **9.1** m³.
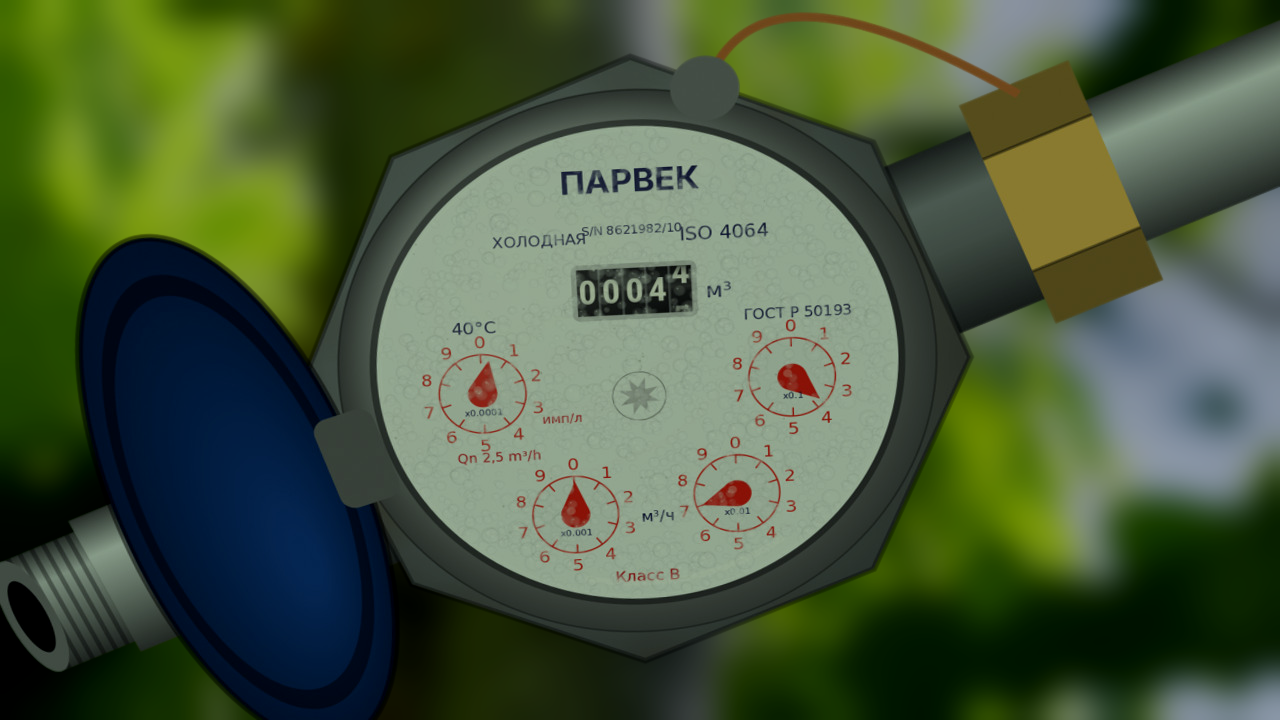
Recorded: **44.3700** m³
